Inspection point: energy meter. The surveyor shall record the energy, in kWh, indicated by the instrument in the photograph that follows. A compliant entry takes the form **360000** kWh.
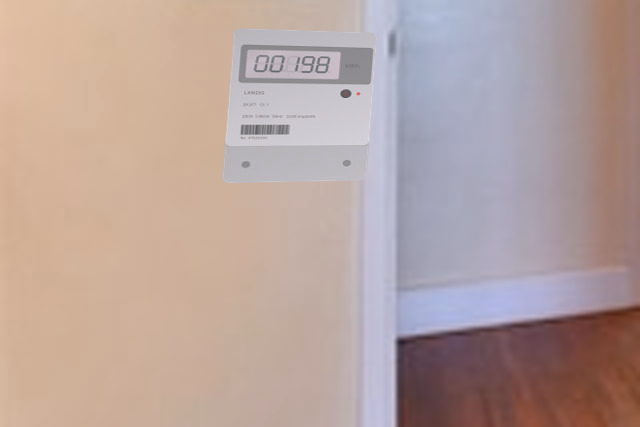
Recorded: **198** kWh
